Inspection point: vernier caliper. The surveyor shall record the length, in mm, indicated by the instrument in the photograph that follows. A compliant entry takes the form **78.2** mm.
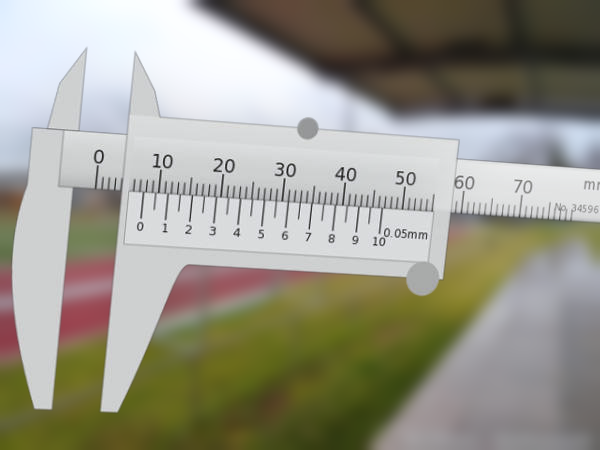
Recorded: **7.6** mm
